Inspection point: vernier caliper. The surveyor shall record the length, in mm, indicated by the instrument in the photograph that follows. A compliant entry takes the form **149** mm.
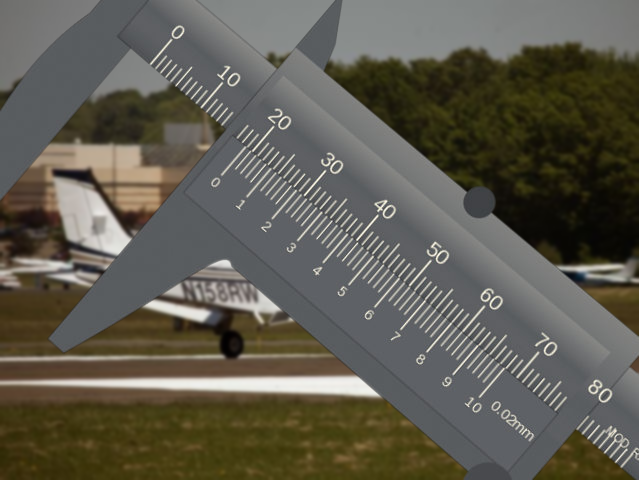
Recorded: **18.8** mm
